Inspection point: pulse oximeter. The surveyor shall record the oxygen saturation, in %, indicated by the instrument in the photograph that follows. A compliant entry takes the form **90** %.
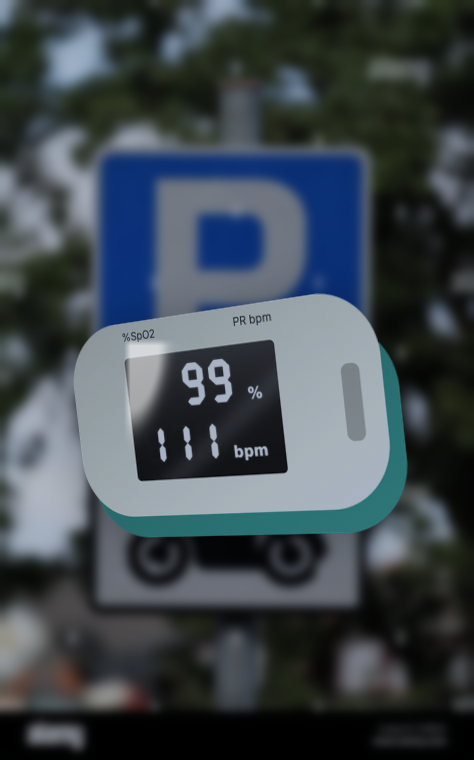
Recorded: **99** %
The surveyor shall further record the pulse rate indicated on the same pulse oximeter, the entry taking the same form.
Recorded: **111** bpm
